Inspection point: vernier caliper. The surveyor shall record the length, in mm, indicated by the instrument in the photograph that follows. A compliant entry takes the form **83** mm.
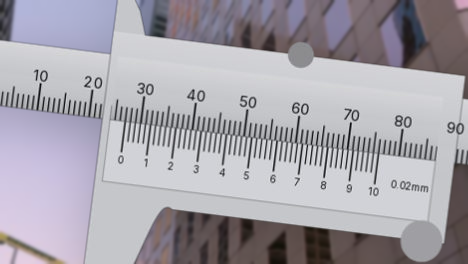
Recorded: **27.0** mm
